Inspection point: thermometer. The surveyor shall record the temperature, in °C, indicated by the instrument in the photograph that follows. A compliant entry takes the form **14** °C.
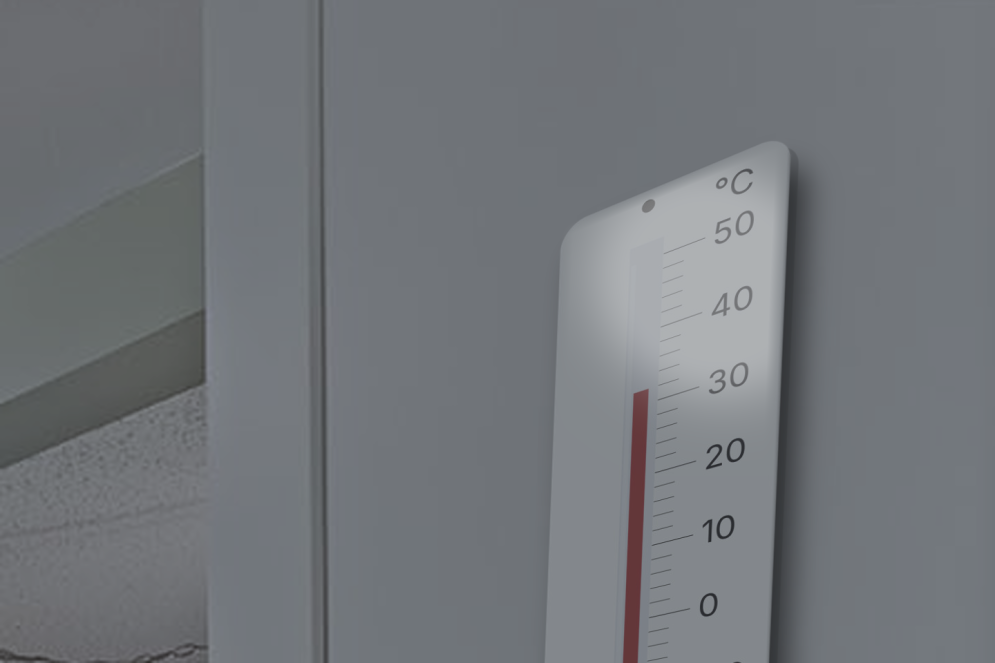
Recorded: **32** °C
